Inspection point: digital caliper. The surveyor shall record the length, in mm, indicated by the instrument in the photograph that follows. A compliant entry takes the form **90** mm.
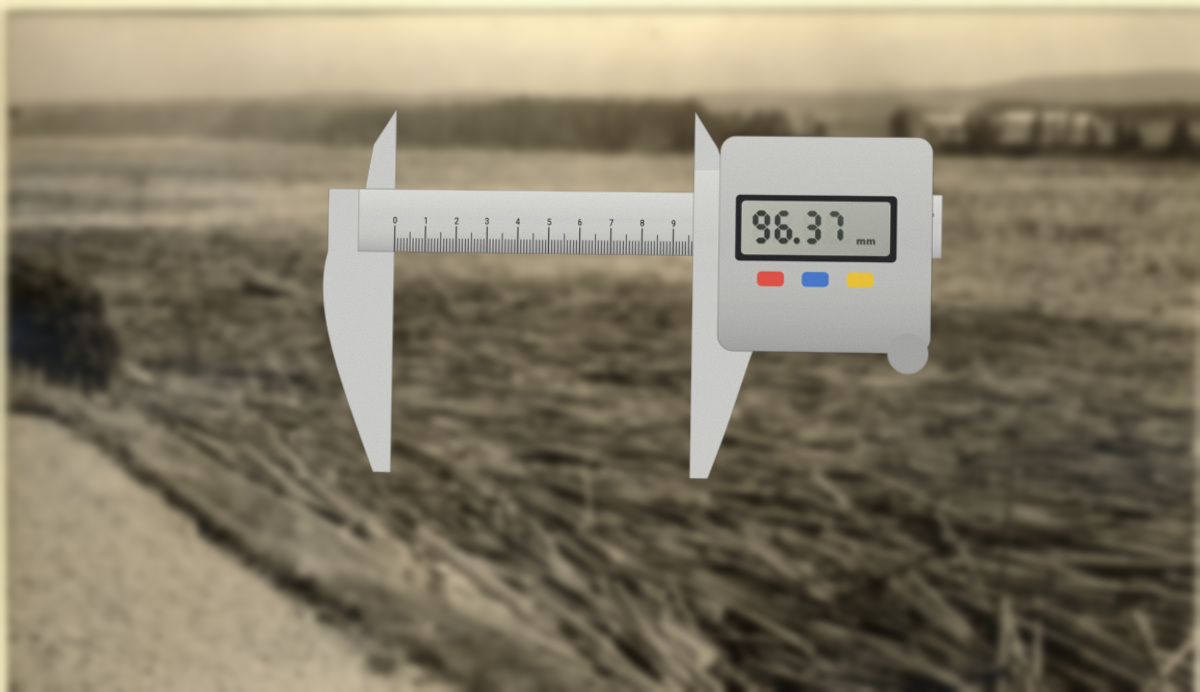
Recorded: **96.37** mm
